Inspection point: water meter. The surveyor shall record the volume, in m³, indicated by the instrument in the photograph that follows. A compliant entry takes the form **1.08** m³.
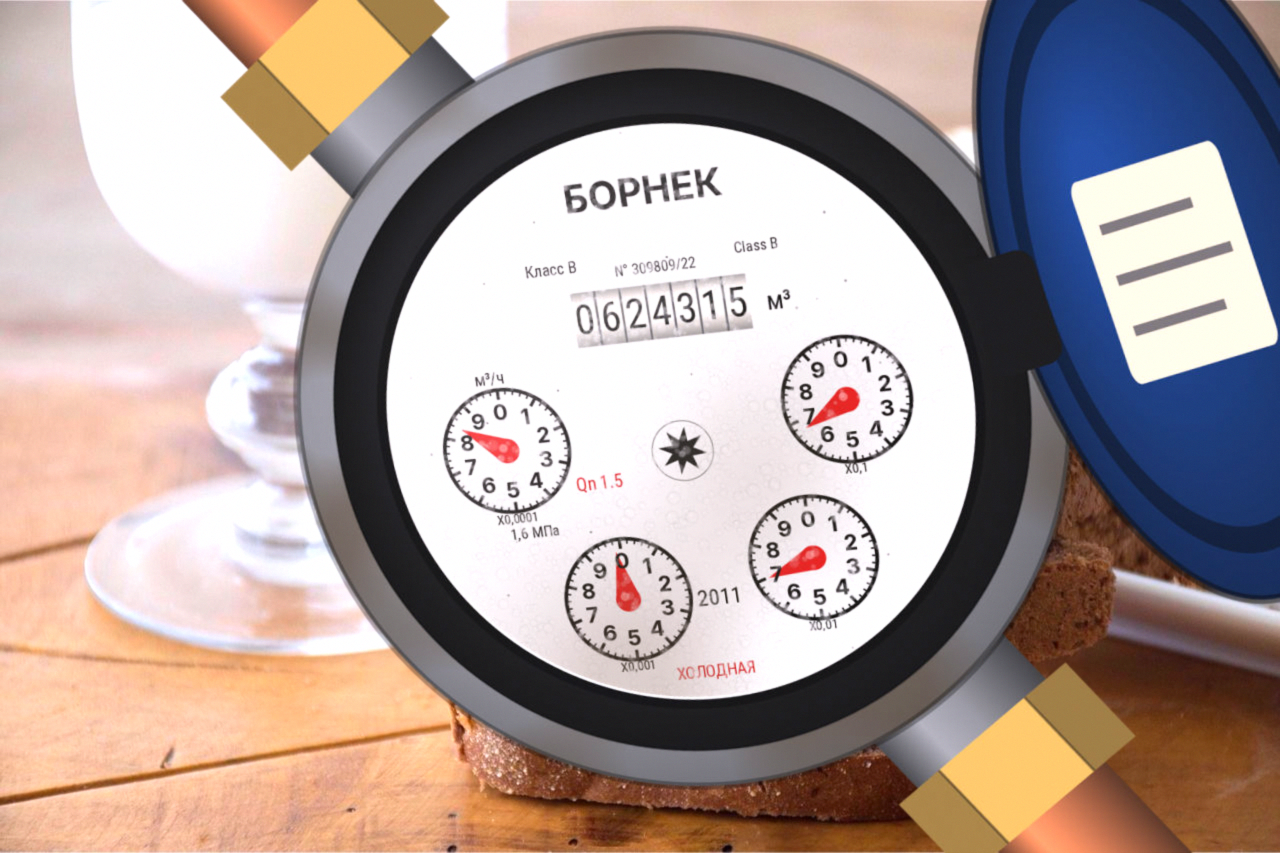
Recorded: **624315.6698** m³
